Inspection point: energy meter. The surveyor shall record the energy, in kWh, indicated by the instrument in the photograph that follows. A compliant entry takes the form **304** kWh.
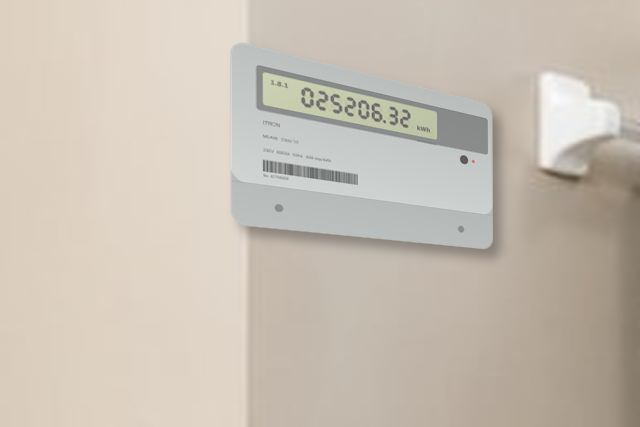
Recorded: **25206.32** kWh
